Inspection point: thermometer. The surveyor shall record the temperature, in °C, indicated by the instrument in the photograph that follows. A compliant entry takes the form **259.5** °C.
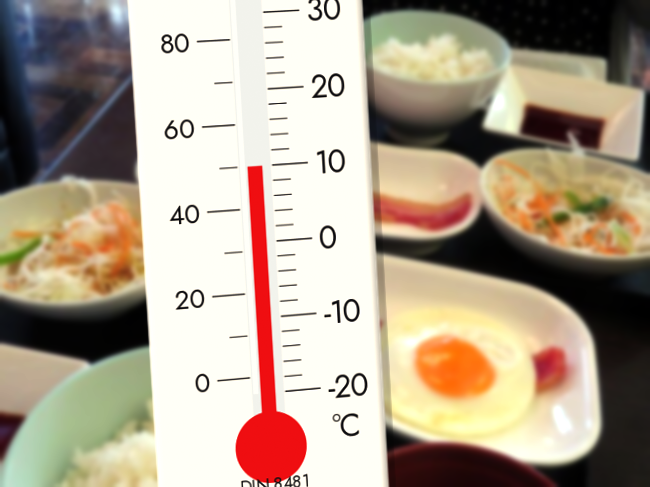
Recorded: **10** °C
